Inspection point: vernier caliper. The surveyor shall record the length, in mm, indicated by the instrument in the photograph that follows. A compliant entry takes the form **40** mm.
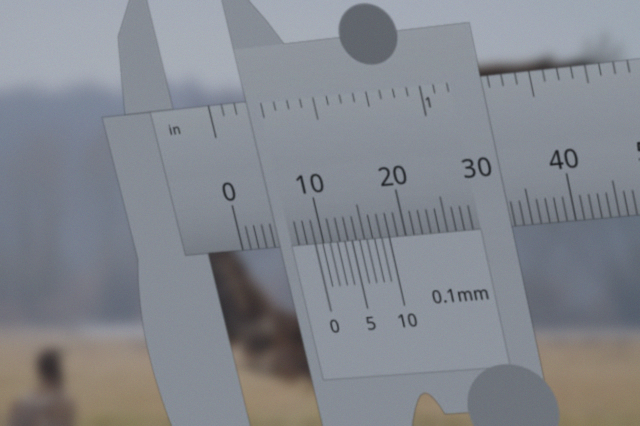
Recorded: **9.0** mm
